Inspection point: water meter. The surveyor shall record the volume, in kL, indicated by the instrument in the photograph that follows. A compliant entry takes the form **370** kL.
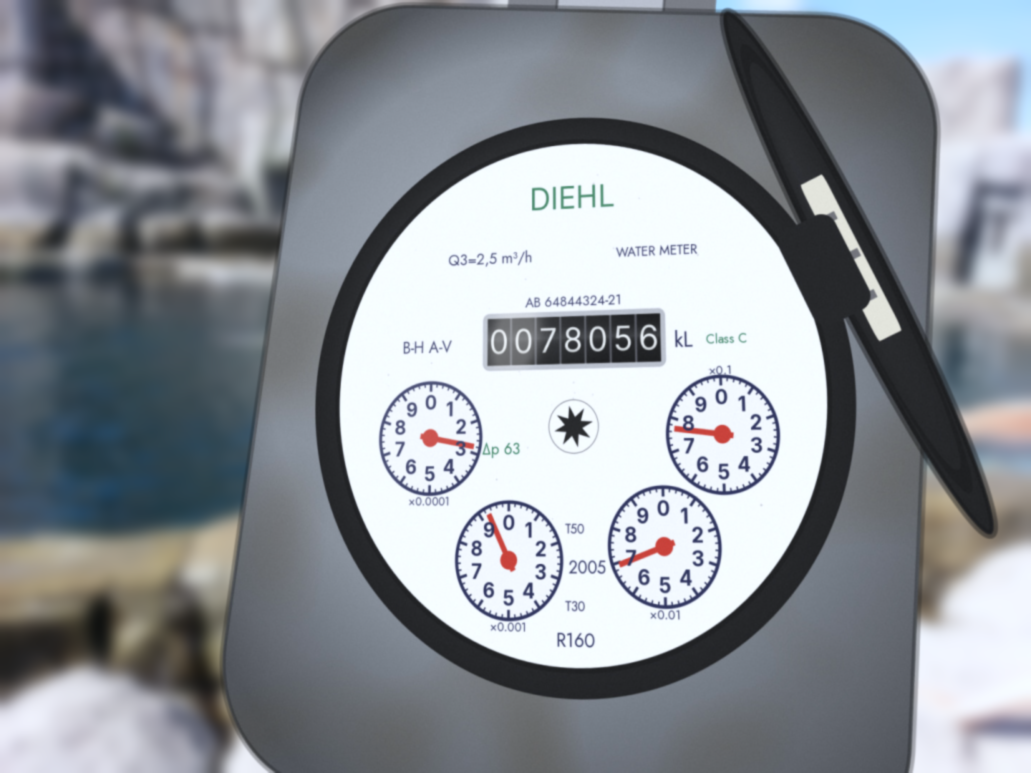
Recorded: **78056.7692** kL
